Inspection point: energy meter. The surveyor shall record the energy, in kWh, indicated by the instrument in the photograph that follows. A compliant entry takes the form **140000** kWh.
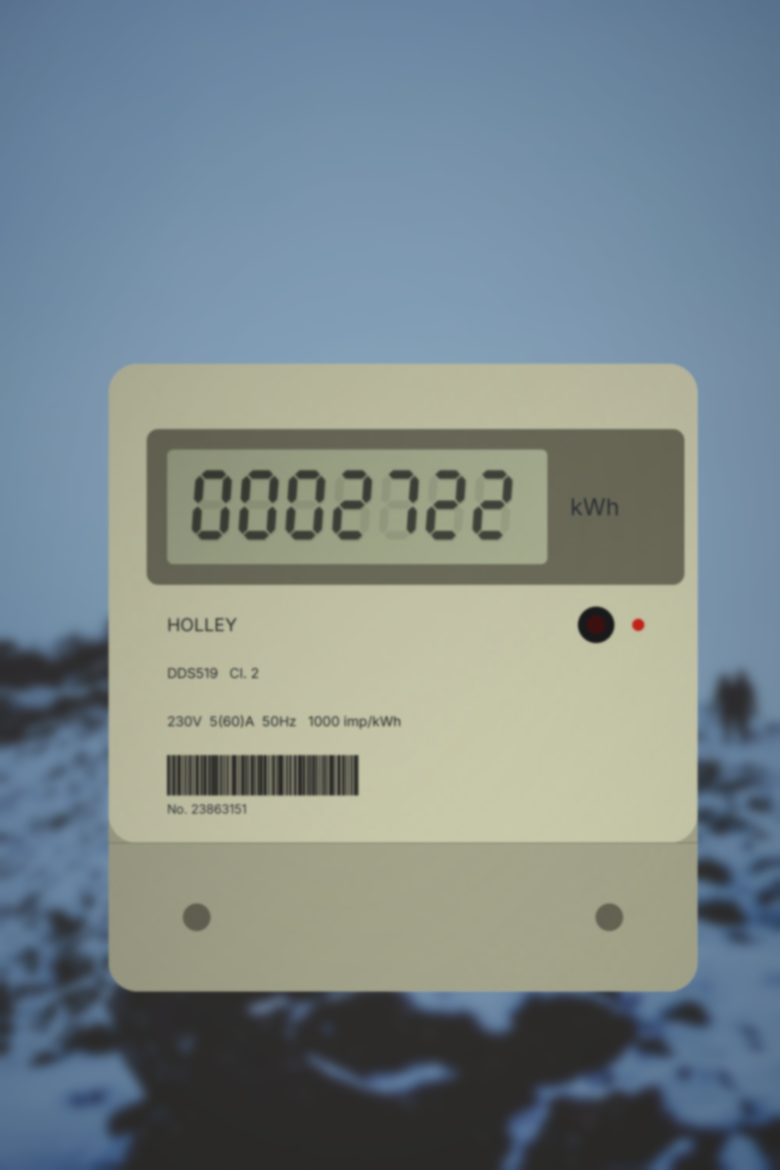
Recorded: **2722** kWh
